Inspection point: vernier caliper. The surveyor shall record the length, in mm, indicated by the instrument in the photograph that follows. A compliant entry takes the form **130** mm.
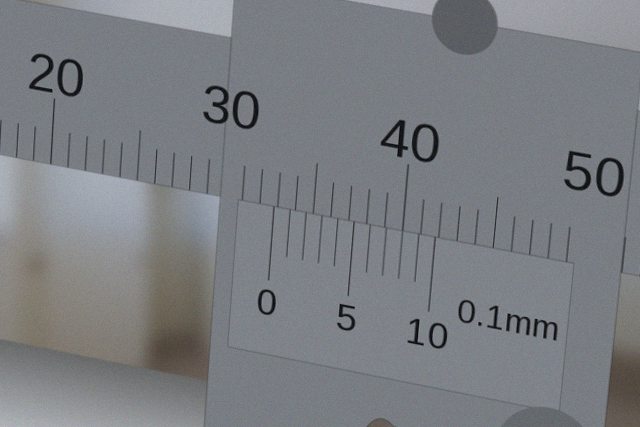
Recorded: **32.8** mm
